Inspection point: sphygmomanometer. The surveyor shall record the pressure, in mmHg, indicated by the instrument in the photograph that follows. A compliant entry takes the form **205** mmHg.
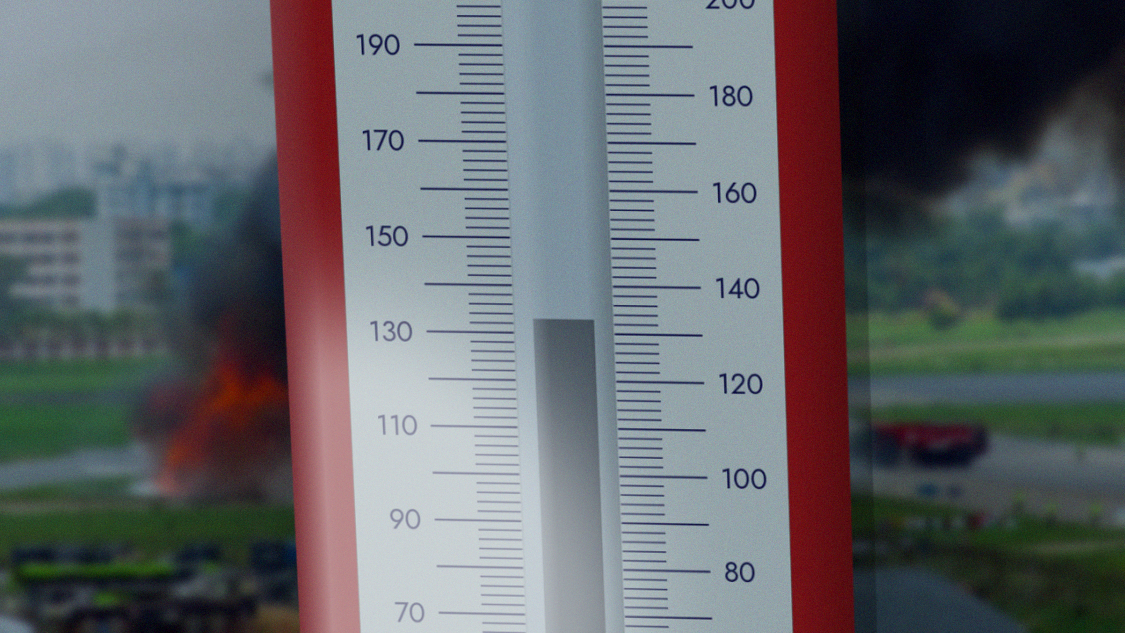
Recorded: **133** mmHg
